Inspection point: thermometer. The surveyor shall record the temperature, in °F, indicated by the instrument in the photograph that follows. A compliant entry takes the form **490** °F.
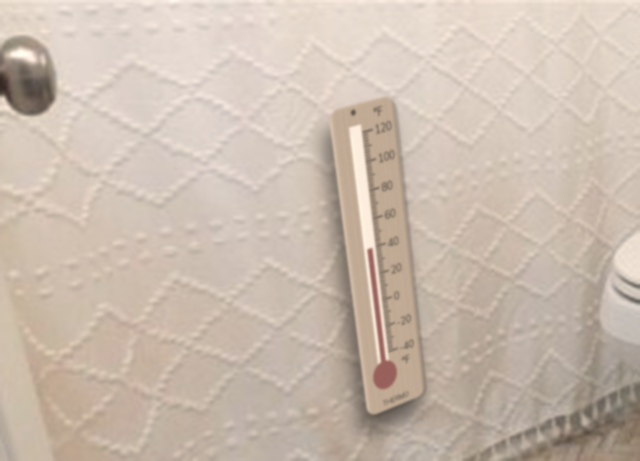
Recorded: **40** °F
